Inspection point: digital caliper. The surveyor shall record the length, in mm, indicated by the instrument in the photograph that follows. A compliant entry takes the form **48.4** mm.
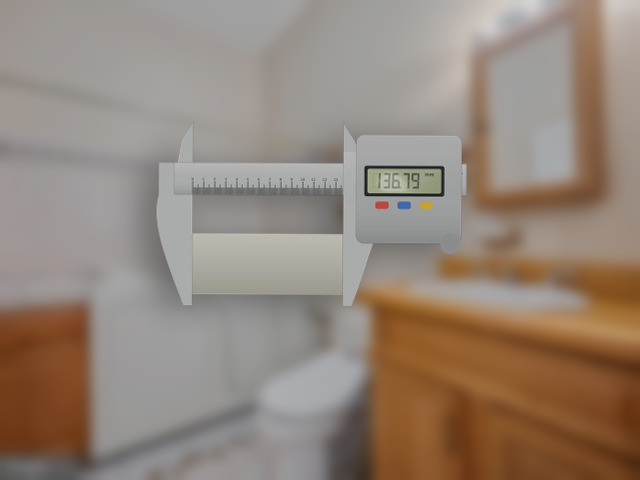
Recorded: **136.79** mm
